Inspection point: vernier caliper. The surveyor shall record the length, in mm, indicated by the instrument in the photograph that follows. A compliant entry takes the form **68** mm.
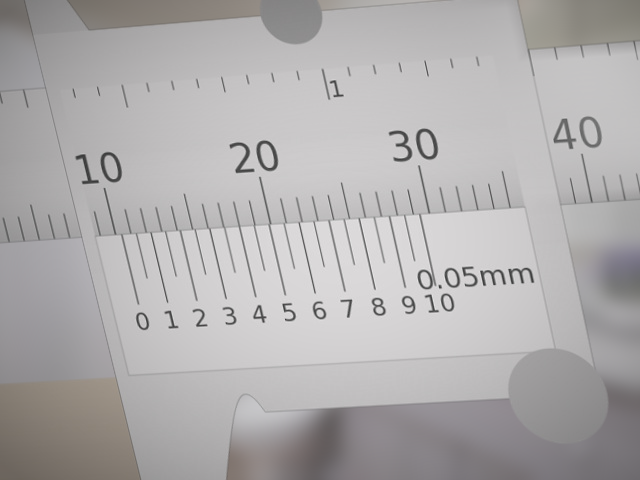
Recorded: **10.4** mm
